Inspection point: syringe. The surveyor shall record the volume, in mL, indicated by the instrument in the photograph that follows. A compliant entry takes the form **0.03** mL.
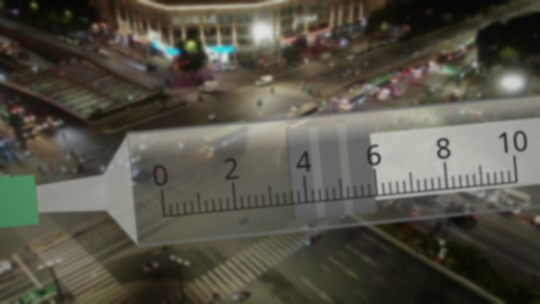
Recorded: **3.6** mL
